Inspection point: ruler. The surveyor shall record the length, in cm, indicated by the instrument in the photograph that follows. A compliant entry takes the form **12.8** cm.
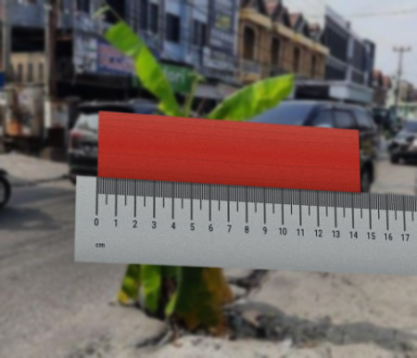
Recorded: **14.5** cm
